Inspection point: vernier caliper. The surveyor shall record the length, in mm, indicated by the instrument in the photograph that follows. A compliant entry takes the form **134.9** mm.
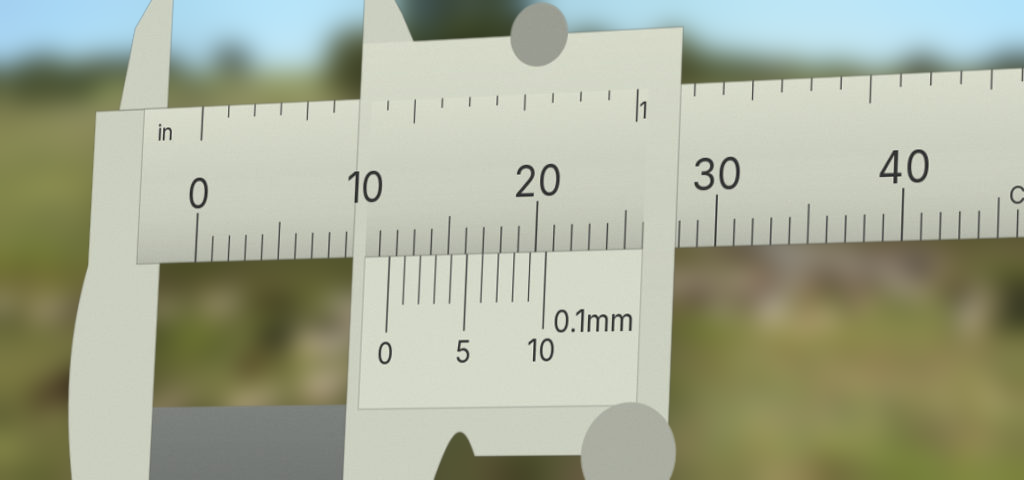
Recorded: **11.6** mm
